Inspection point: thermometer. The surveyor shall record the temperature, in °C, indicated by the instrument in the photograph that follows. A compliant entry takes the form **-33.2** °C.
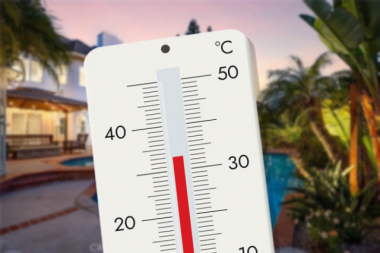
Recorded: **33** °C
